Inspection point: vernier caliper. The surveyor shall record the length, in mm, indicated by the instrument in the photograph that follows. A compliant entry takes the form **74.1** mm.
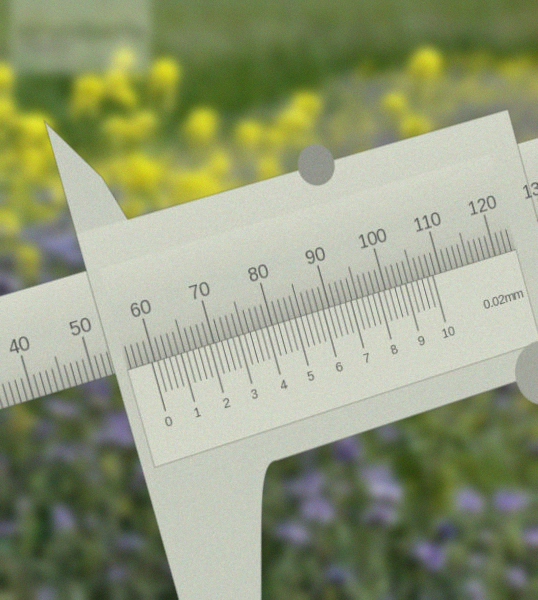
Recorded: **59.5** mm
